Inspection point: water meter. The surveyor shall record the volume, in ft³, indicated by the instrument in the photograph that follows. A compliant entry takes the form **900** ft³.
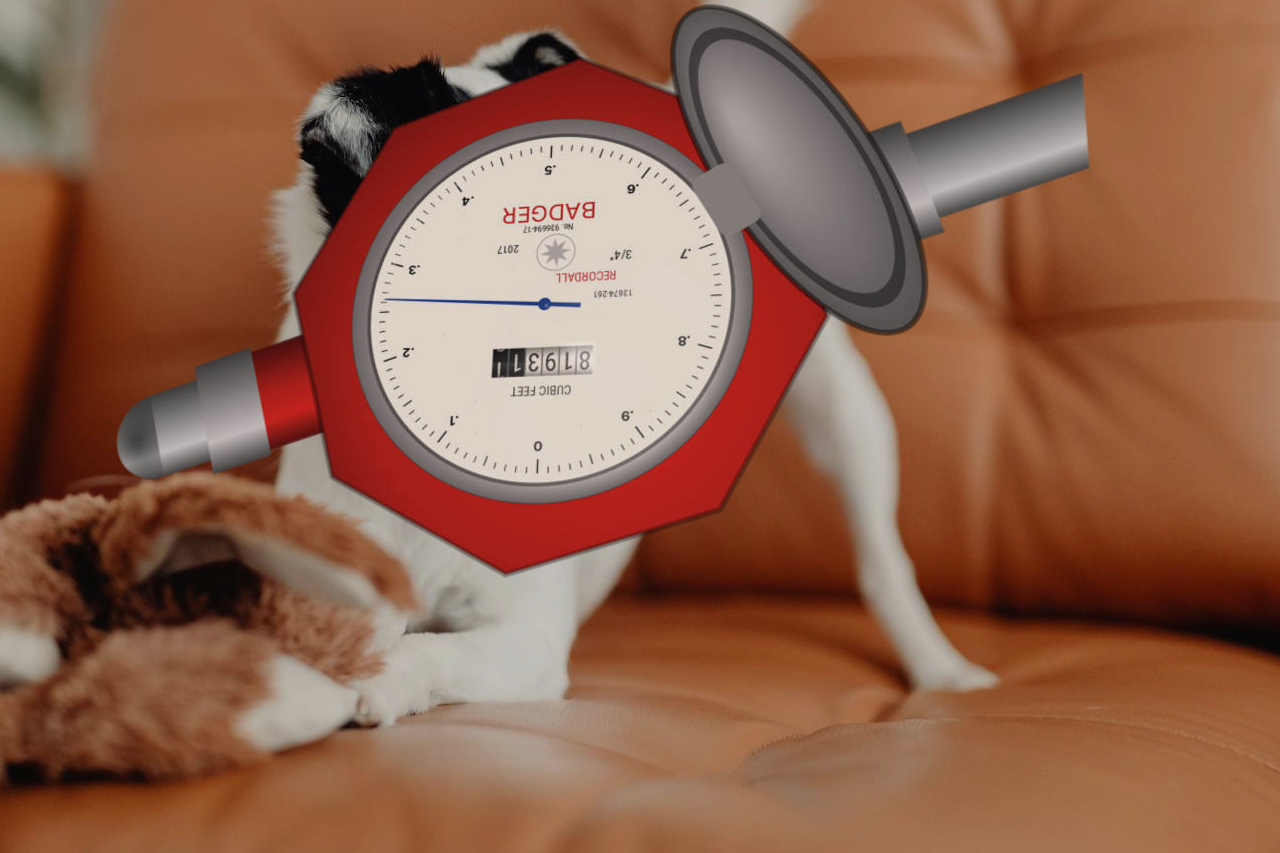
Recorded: **819311.26** ft³
